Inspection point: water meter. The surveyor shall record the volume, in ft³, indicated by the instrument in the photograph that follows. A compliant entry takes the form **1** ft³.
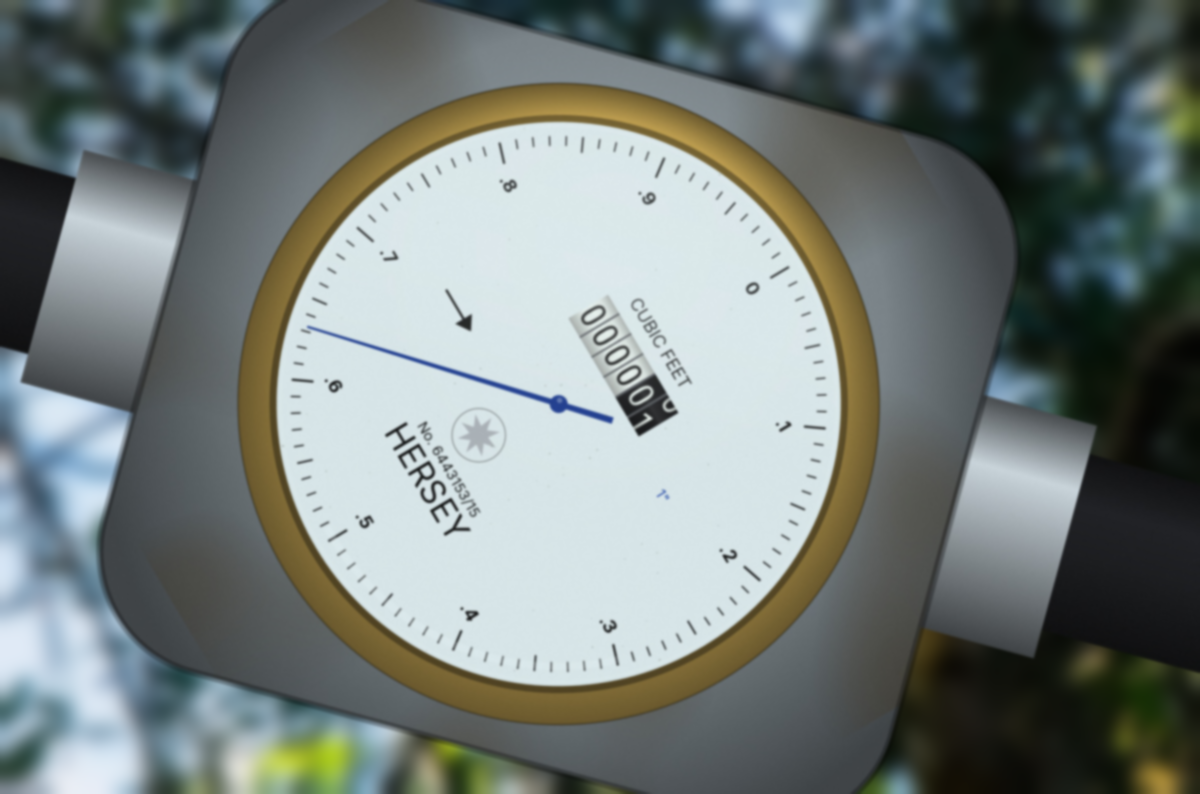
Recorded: **0.63** ft³
